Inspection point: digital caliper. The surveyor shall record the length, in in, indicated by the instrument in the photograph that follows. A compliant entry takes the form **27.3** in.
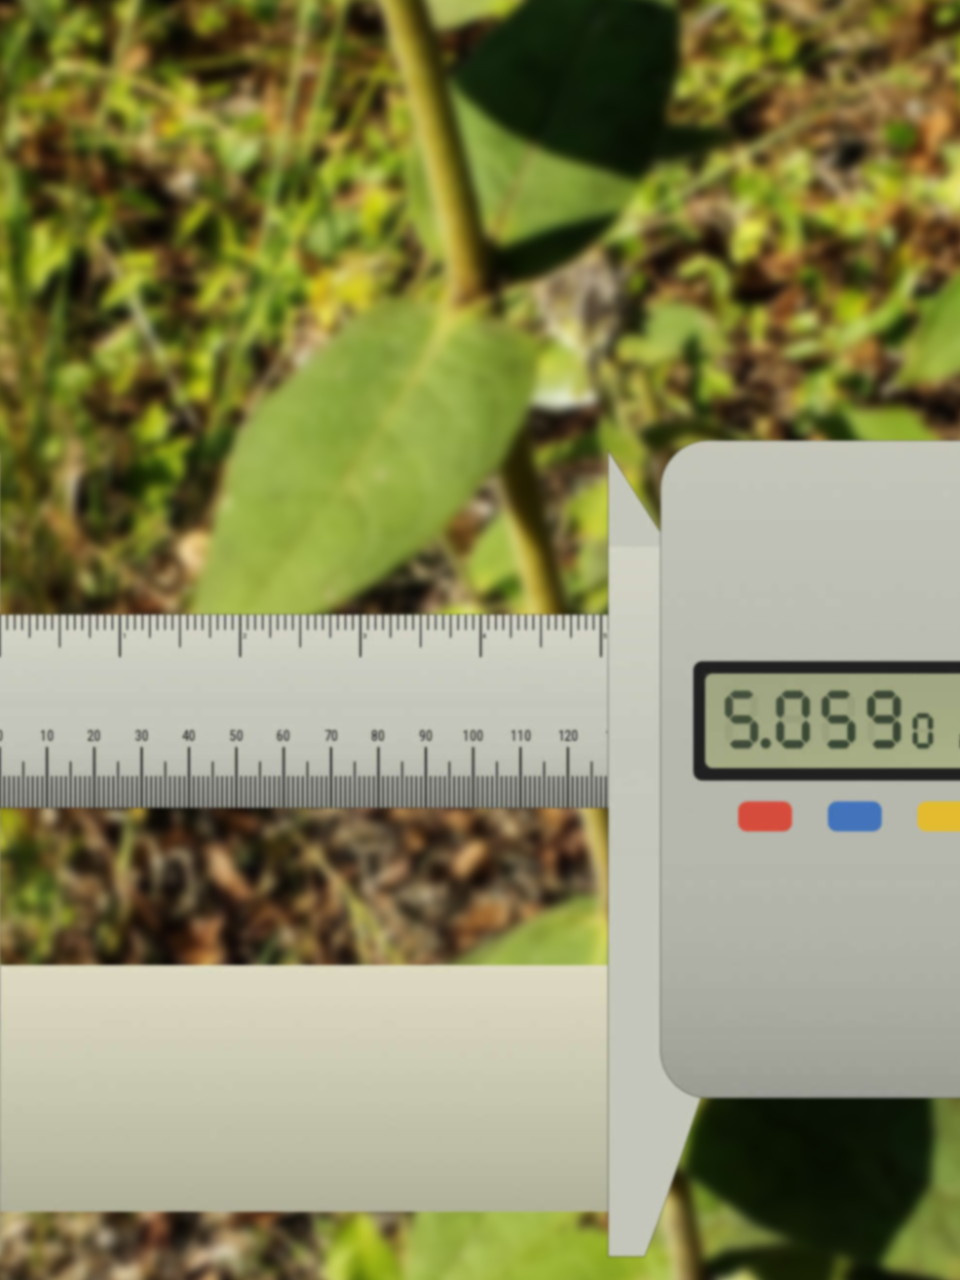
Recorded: **5.0590** in
